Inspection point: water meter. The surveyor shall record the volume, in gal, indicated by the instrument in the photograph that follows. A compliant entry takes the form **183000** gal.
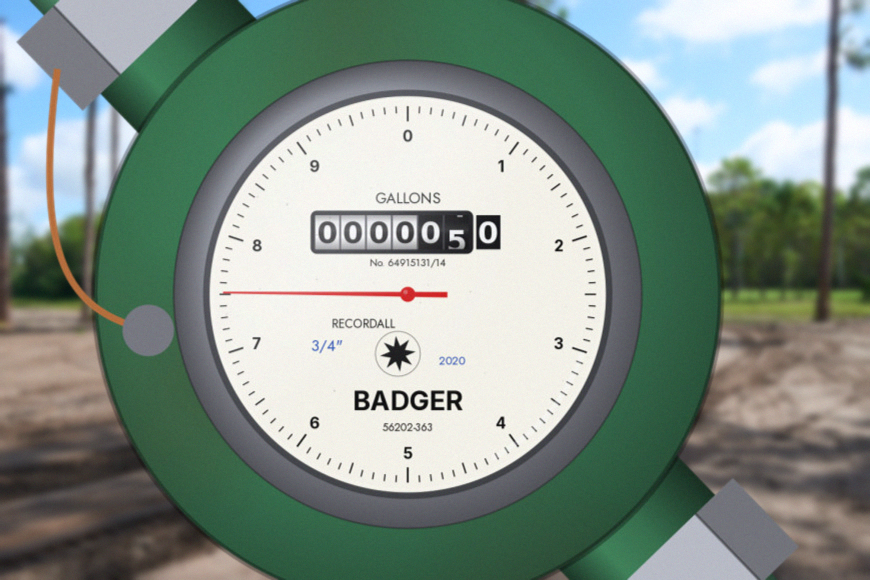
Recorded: **47.5** gal
